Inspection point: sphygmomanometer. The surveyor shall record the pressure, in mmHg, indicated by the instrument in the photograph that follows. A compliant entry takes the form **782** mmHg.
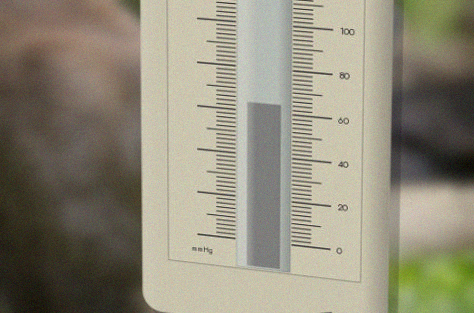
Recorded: **64** mmHg
